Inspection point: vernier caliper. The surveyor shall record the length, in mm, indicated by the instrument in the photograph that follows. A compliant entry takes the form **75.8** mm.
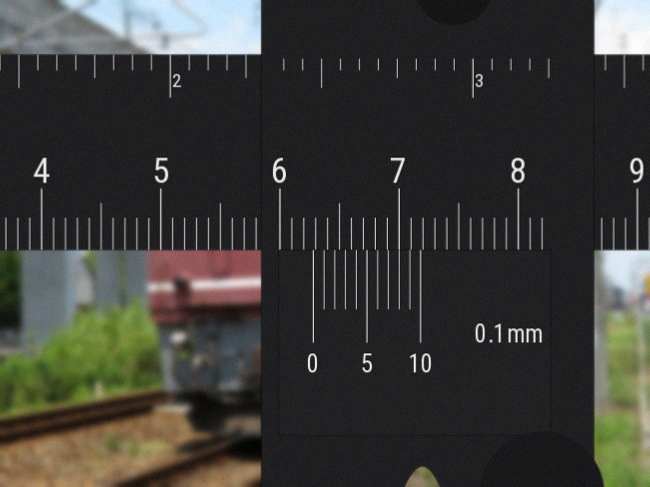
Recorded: **62.8** mm
